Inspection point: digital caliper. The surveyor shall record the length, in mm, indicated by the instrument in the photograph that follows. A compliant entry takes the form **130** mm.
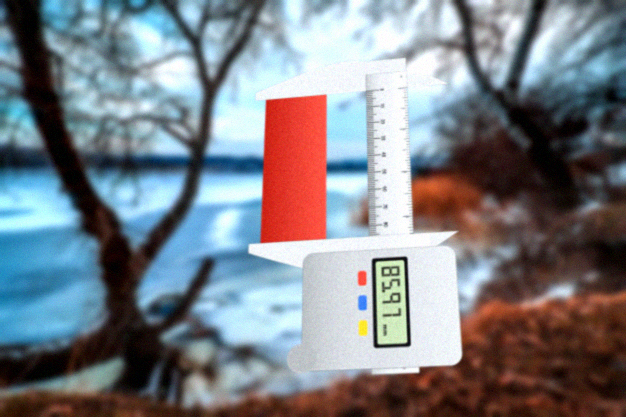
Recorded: **85.97** mm
